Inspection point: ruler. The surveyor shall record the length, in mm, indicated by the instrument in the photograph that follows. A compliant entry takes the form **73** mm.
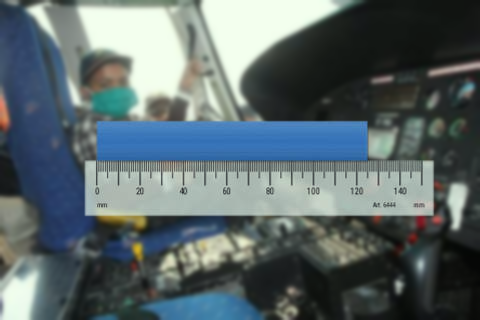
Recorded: **125** mm
